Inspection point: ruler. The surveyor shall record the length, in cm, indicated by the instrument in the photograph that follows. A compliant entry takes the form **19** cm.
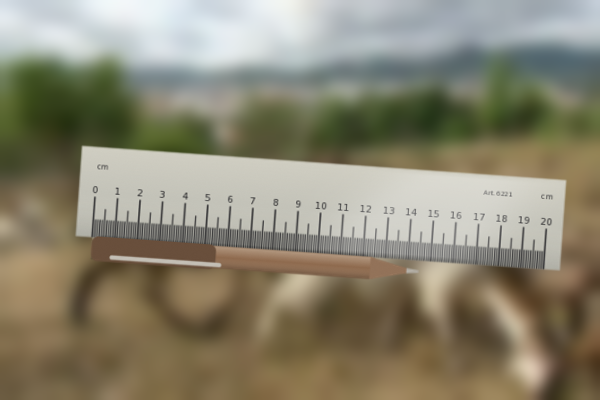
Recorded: **14.5** cm
